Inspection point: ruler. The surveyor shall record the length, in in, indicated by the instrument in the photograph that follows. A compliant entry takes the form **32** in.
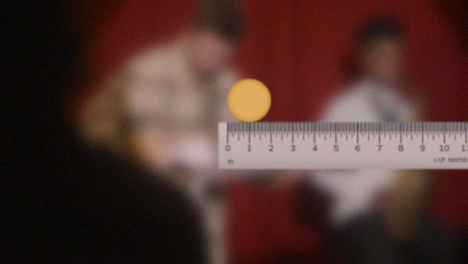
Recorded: **2** in
